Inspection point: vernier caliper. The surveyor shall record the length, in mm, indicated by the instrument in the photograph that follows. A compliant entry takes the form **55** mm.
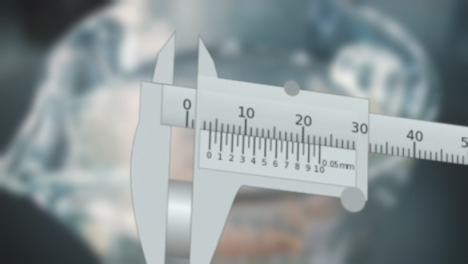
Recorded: **4.0** mm
